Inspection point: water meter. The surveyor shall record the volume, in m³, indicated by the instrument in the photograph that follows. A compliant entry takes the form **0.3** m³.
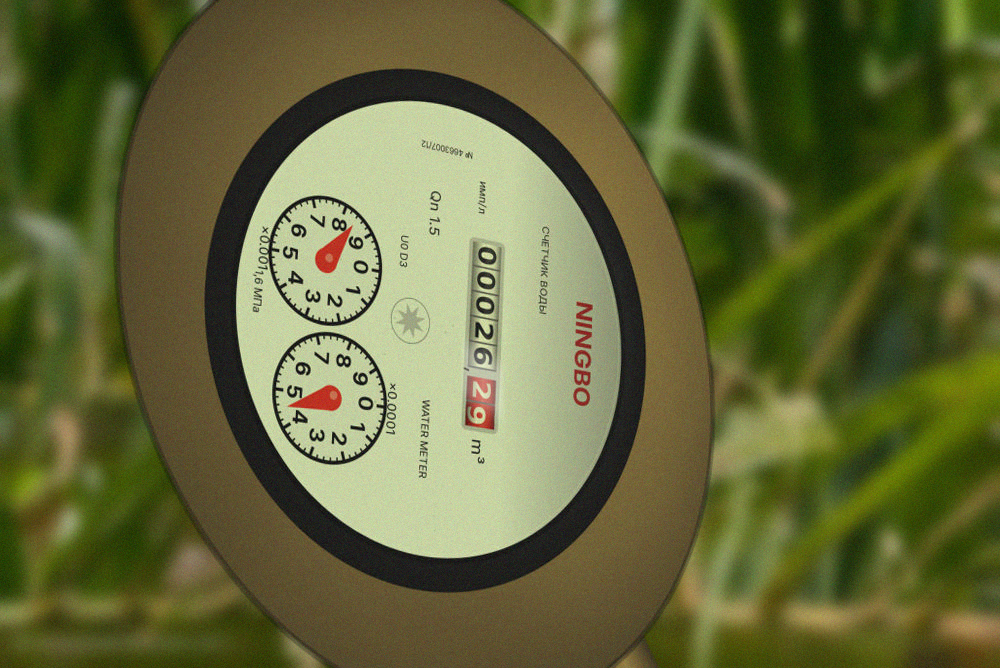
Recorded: **26.2884** m³
